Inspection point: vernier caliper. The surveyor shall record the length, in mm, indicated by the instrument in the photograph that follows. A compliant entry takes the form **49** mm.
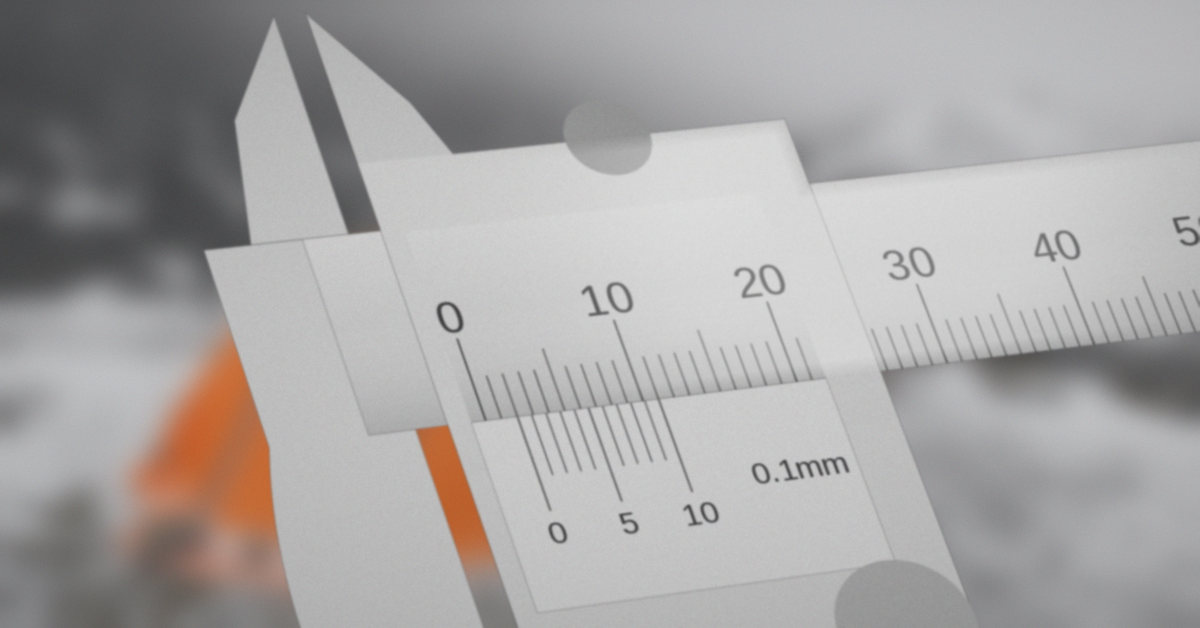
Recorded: **2.0** mm
